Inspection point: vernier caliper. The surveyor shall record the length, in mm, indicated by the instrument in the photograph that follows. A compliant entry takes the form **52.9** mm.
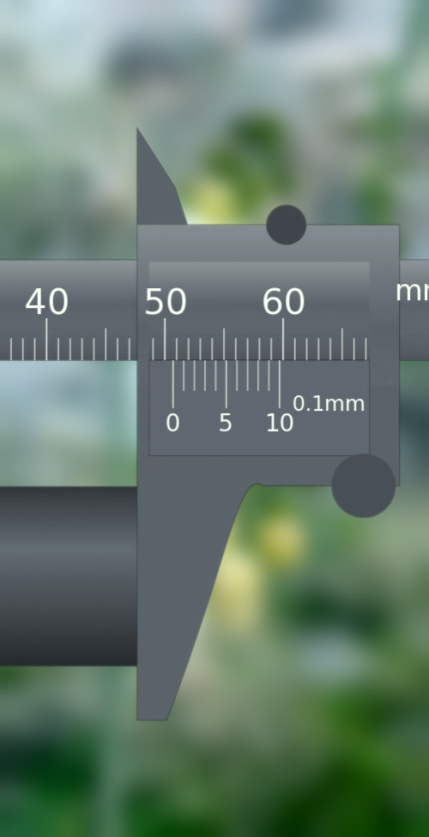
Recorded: **50.7** mm
